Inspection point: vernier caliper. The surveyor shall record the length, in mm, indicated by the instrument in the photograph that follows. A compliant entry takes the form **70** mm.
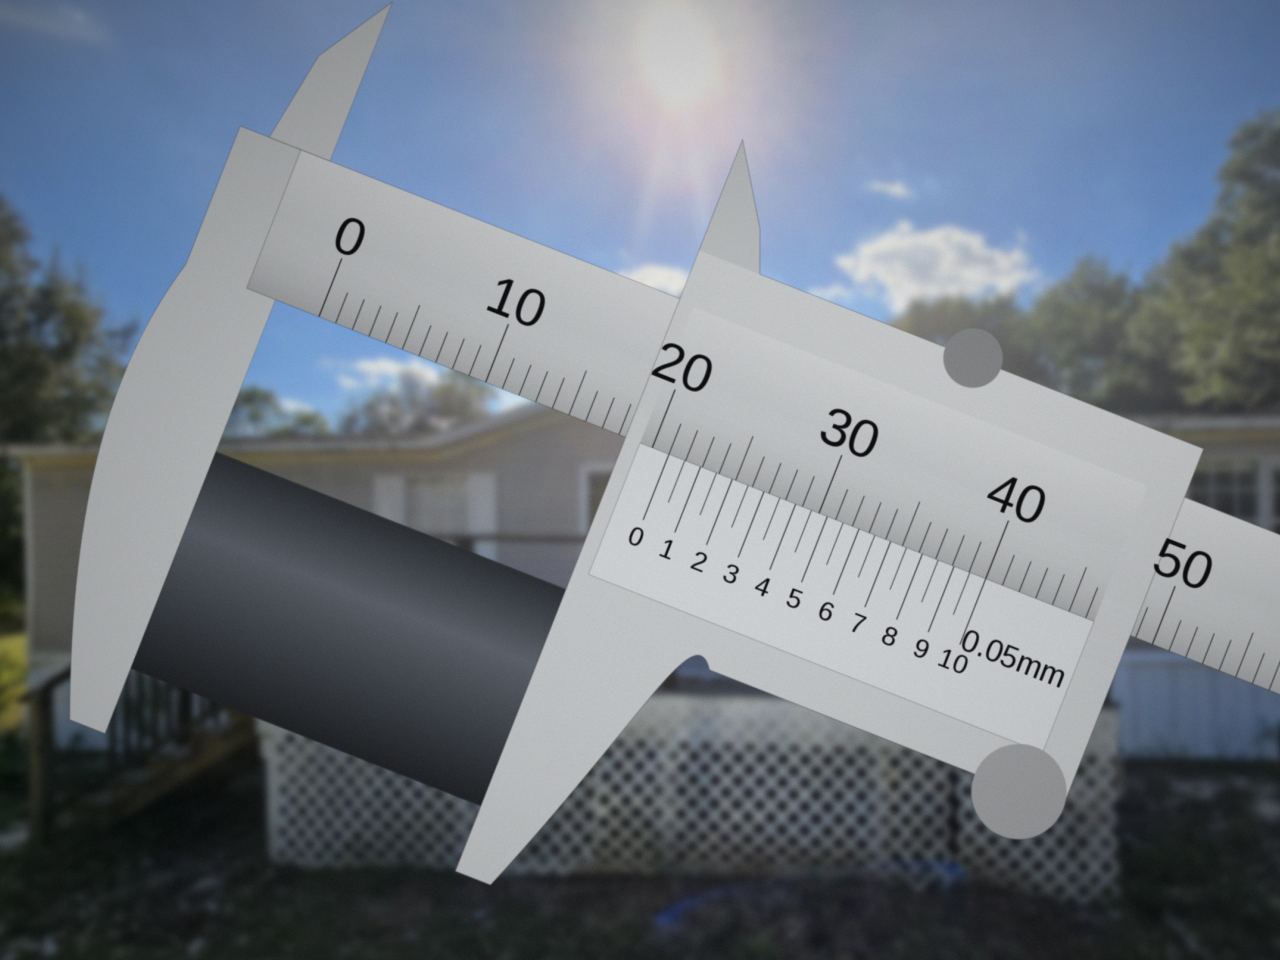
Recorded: **21.0** mm
